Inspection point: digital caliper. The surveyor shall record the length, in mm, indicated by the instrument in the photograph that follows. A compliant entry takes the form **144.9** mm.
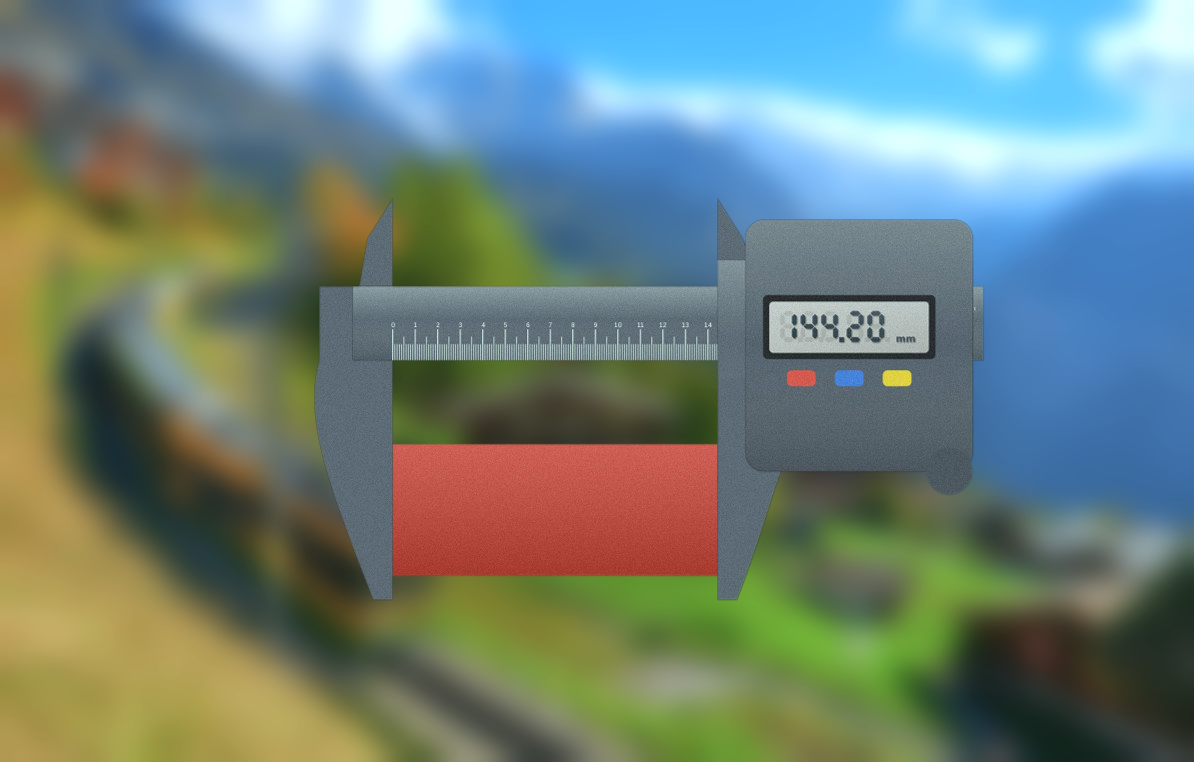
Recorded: **144.20** mm
